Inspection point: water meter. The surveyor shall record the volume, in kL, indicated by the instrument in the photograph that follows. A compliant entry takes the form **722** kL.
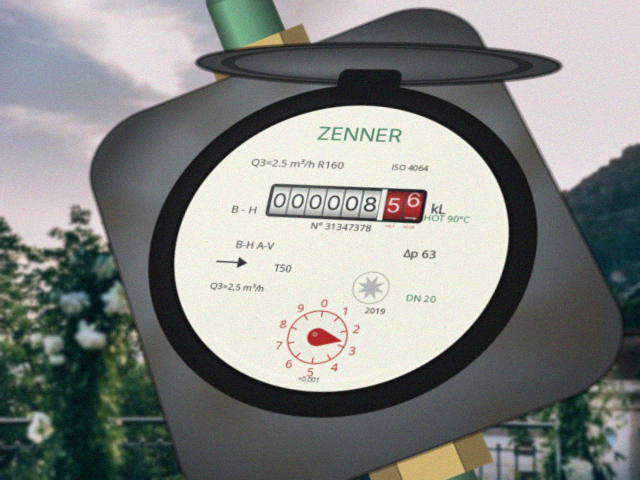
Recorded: **8.562** kL
